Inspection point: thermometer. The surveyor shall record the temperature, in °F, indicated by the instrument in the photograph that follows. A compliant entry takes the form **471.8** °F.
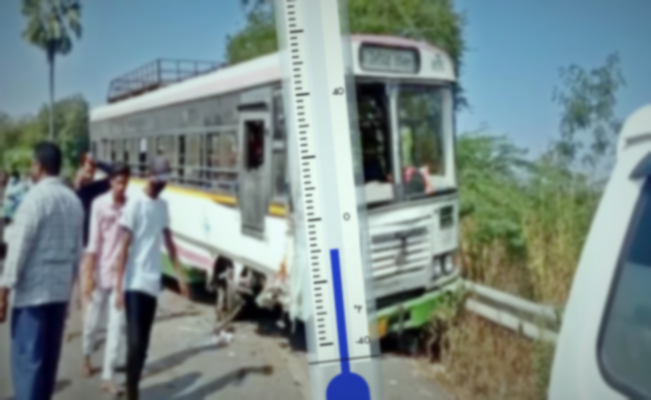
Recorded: **-10** °F
